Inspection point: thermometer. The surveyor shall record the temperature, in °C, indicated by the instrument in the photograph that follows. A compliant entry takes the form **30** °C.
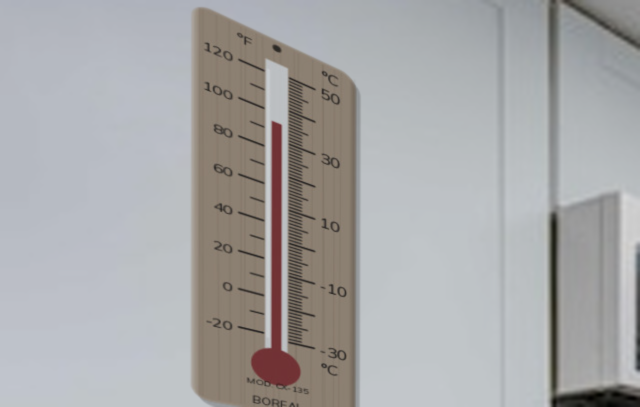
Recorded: **35** °C
